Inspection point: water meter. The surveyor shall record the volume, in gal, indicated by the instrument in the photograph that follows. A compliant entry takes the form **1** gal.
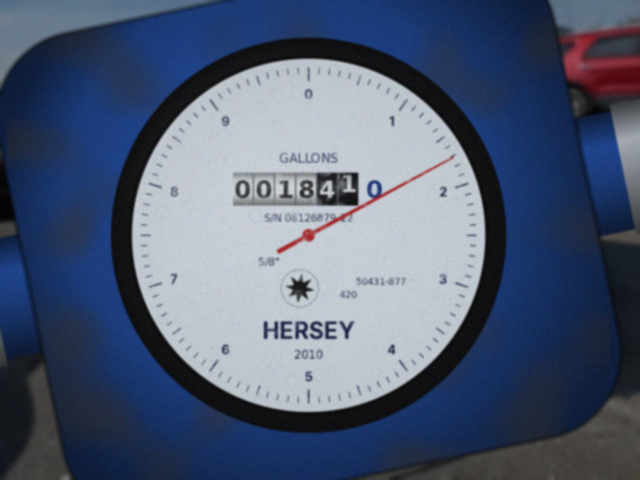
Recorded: **18411.7** gal
